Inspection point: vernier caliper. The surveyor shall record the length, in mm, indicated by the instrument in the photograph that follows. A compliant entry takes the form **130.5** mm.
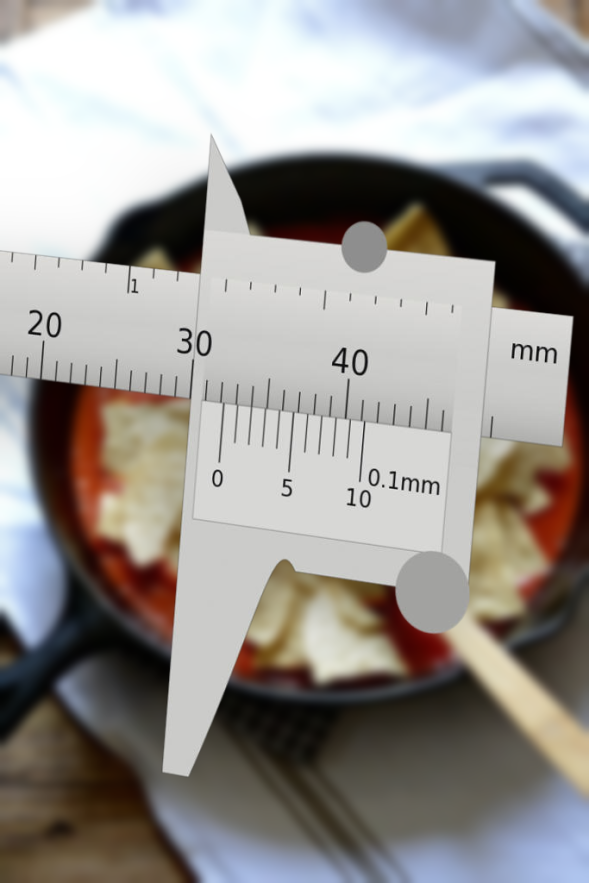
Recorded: **32.2** mm
